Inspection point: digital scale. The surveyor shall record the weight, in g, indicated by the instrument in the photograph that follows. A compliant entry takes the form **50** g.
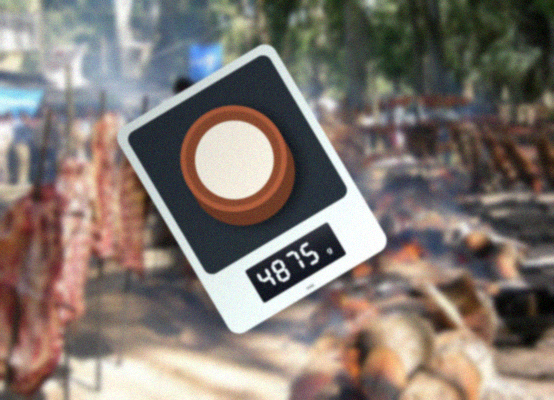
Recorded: **4875** g
